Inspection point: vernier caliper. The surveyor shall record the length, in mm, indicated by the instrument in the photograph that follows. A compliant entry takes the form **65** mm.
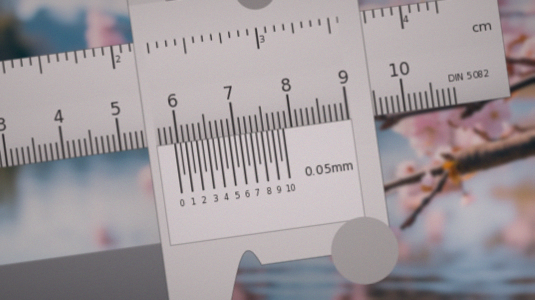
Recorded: **59.5** mm
